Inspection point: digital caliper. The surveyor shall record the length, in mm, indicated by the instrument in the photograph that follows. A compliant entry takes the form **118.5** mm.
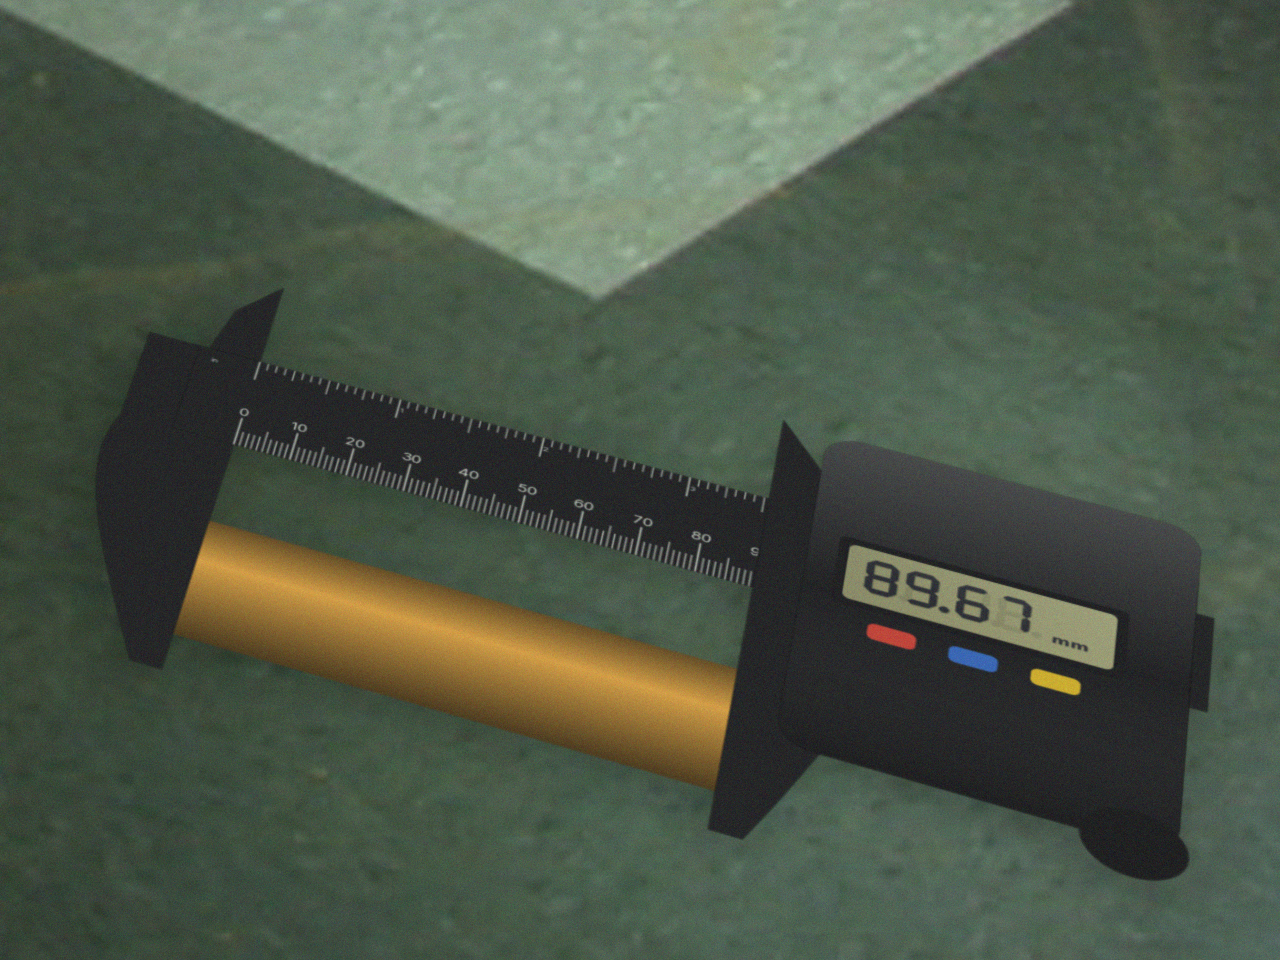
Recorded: **89.67** mm
